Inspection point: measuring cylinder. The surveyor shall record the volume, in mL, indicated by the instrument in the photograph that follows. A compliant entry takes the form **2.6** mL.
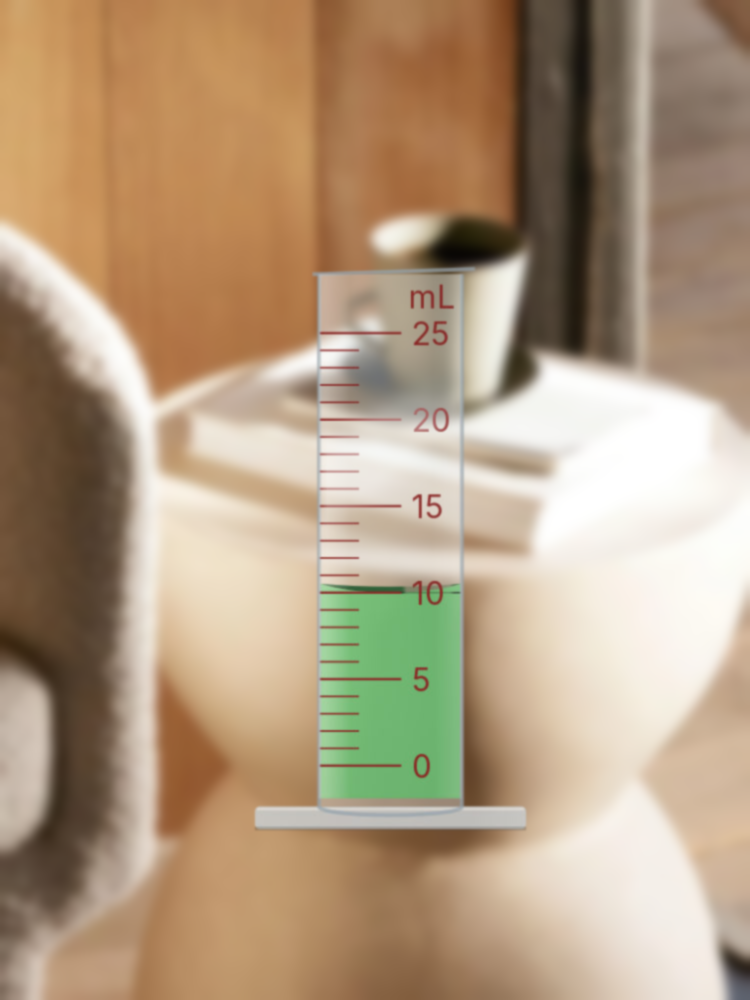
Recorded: **10** mL
